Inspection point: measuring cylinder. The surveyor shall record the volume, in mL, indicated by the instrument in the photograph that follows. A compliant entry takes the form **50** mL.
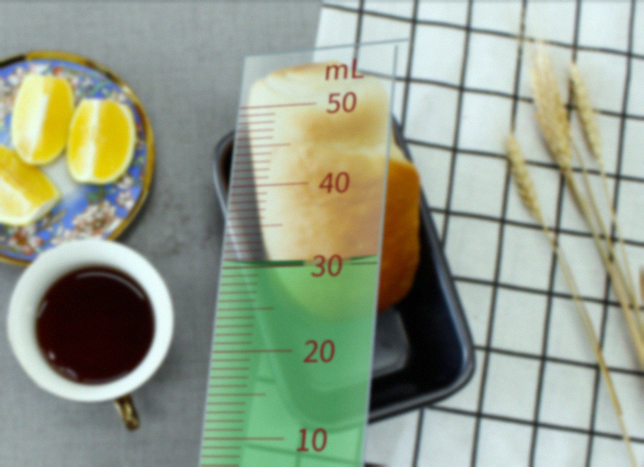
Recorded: **30** mL
